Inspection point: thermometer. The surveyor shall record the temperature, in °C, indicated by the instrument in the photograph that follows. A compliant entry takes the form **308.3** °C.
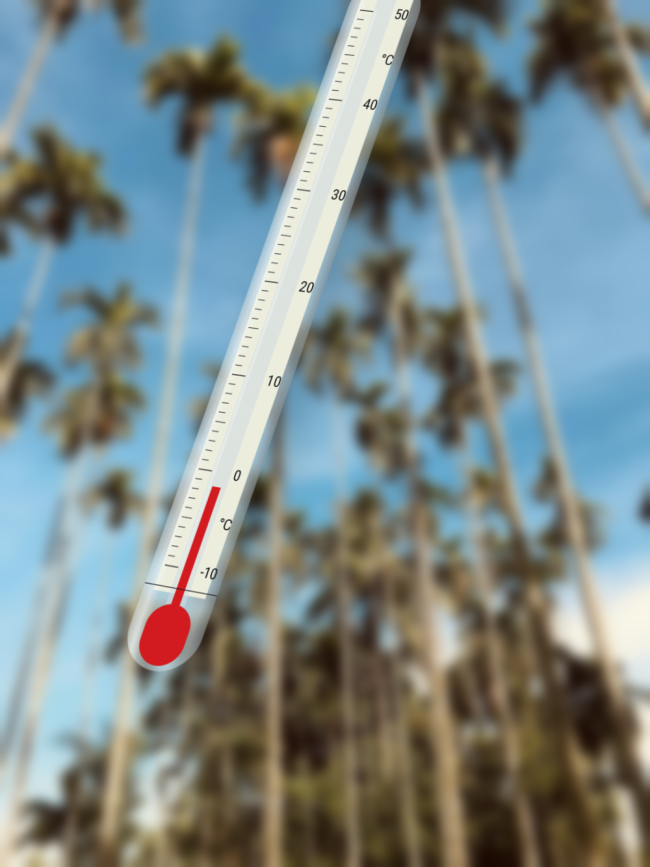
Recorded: **-1.5** °C
